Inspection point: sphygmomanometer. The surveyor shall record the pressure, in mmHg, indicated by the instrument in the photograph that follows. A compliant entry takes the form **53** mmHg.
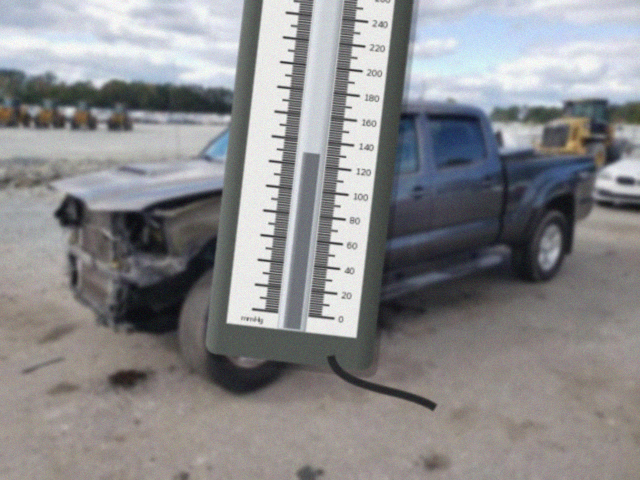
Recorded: **130** mmHg
